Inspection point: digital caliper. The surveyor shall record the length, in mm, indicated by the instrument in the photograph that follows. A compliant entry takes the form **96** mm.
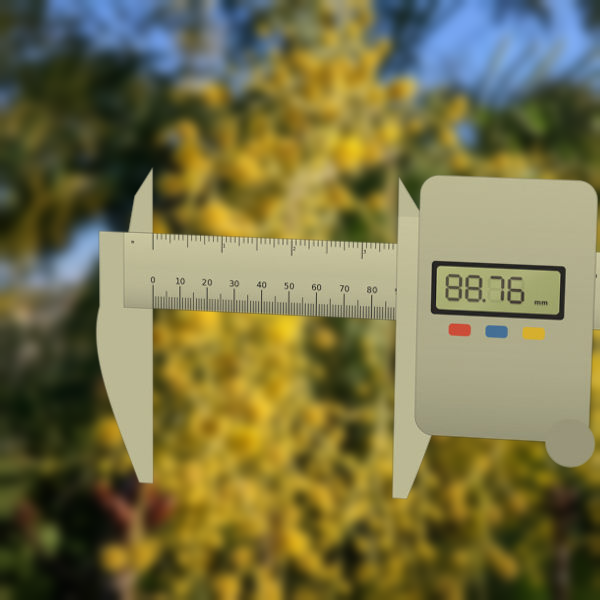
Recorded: **88.76** mm
